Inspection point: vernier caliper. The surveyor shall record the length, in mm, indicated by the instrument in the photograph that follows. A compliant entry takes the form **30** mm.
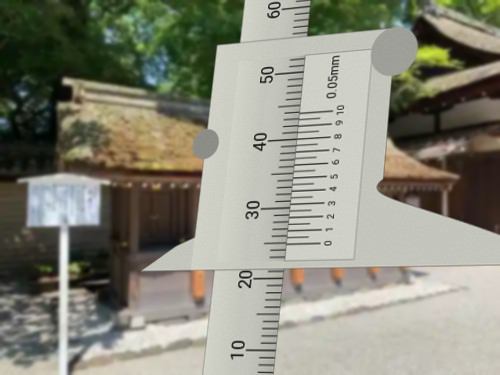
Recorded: **24.8** mm
